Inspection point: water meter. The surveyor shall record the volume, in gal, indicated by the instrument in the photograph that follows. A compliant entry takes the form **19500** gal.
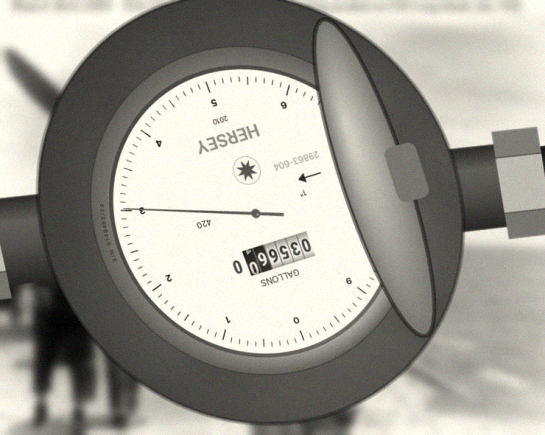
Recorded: **356603.0** gal
